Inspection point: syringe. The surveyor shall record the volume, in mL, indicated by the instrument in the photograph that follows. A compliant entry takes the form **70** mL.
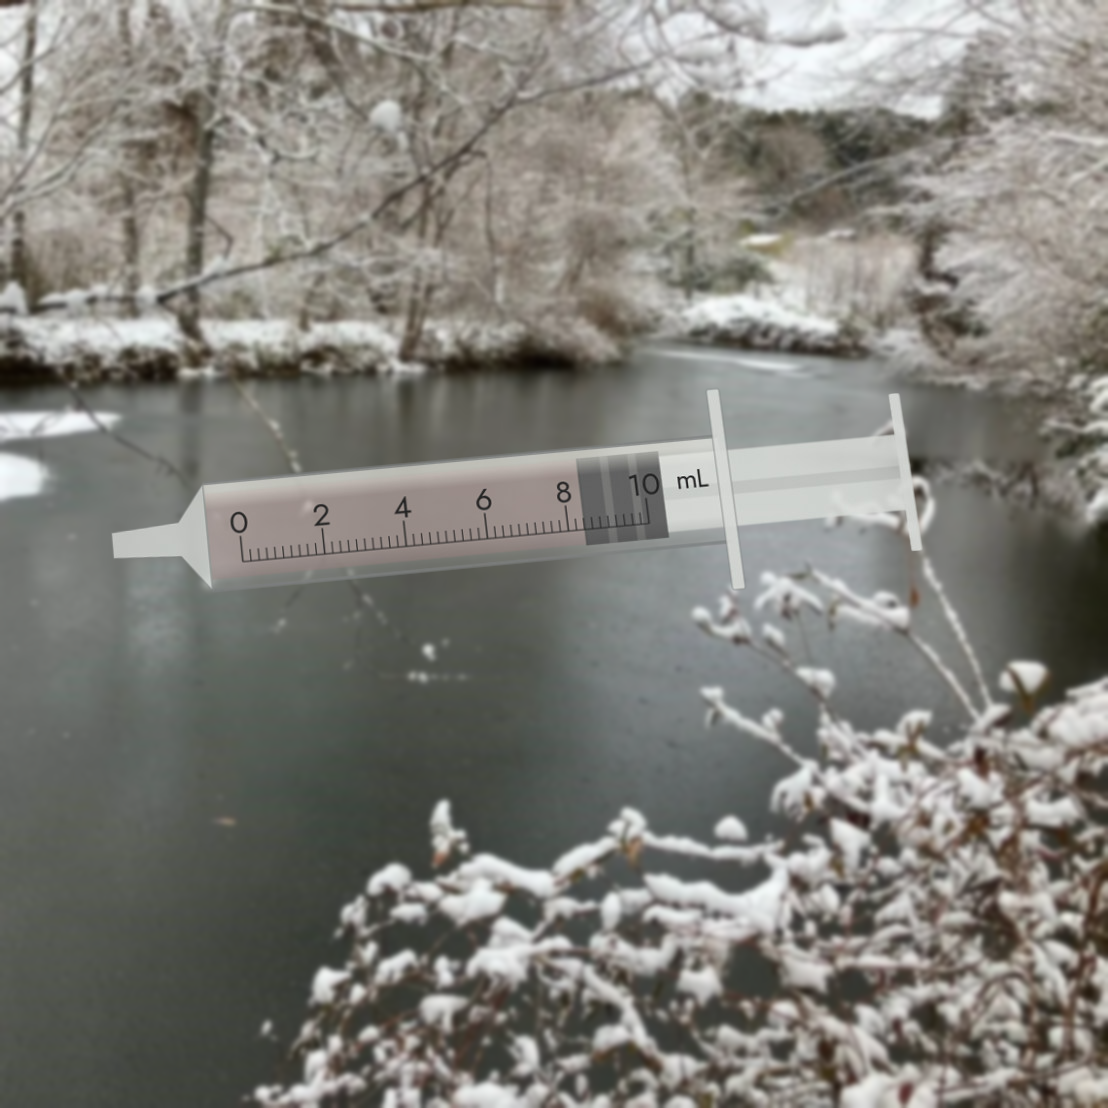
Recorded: **8.4** mL
